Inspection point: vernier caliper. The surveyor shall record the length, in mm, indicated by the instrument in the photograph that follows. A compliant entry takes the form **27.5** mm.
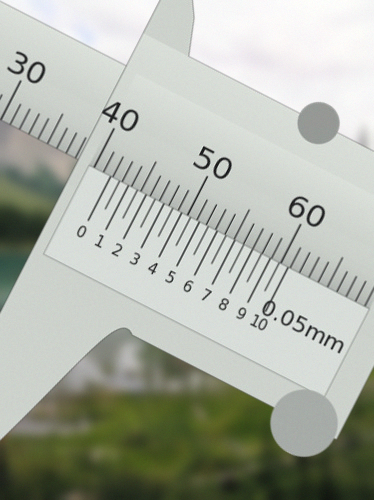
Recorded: **41.8** mm
